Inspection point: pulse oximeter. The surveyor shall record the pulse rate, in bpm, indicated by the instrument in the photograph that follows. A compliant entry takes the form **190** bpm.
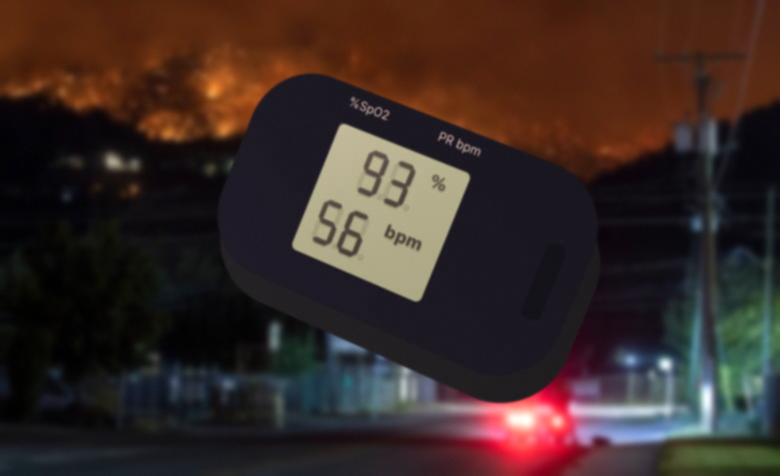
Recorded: **56** bpm
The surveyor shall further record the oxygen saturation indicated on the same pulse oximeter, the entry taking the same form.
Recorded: **93** %
